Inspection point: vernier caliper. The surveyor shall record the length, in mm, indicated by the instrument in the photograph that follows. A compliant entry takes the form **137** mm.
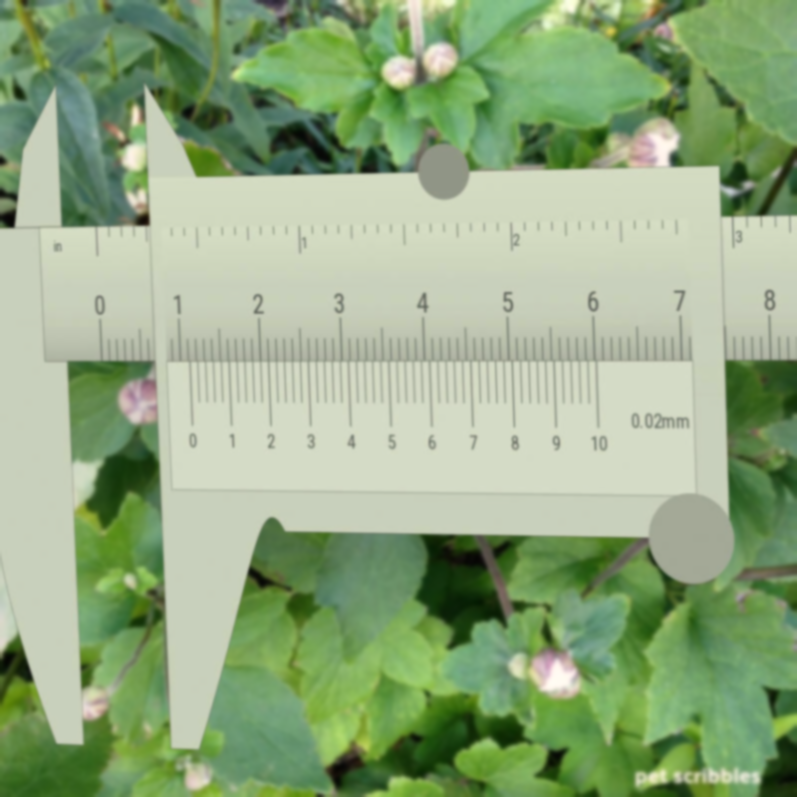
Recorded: **11.2** mm
